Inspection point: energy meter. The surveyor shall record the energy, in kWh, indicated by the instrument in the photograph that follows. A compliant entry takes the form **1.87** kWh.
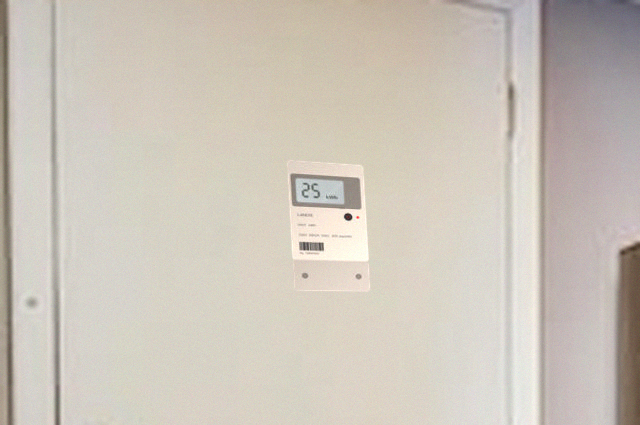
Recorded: **25** kWh
